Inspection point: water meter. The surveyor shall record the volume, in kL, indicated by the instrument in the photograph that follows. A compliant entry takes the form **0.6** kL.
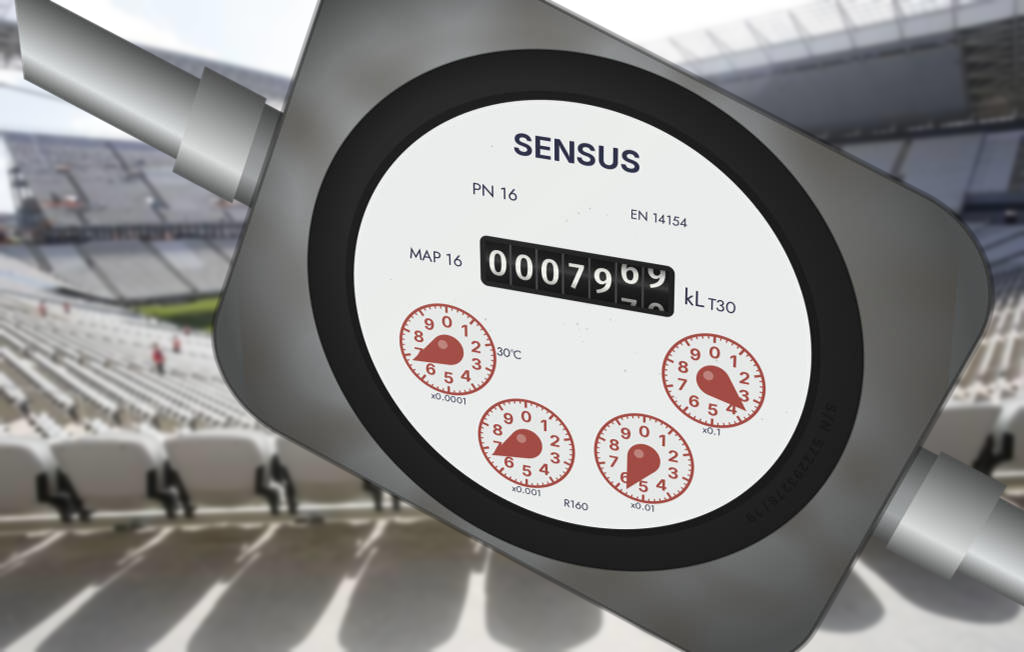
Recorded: **7969.3566** kL
